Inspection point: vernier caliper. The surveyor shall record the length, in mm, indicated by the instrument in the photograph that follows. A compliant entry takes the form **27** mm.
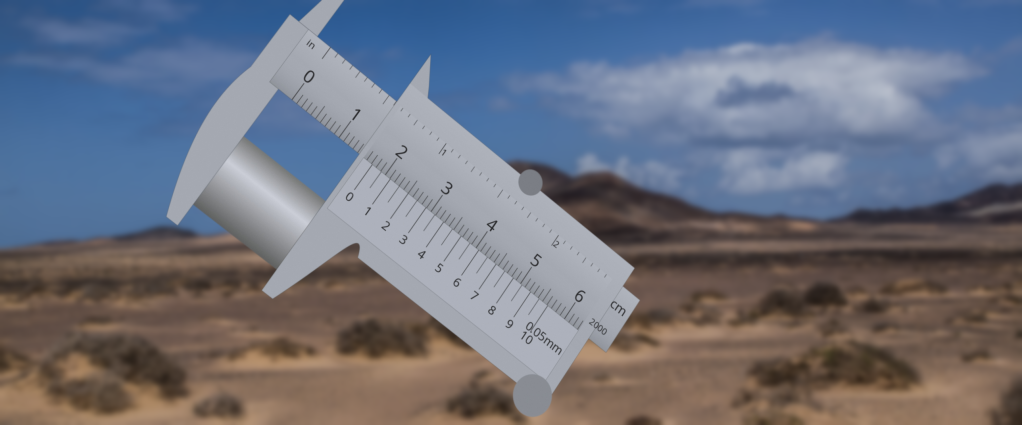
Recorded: **17.2** mm
